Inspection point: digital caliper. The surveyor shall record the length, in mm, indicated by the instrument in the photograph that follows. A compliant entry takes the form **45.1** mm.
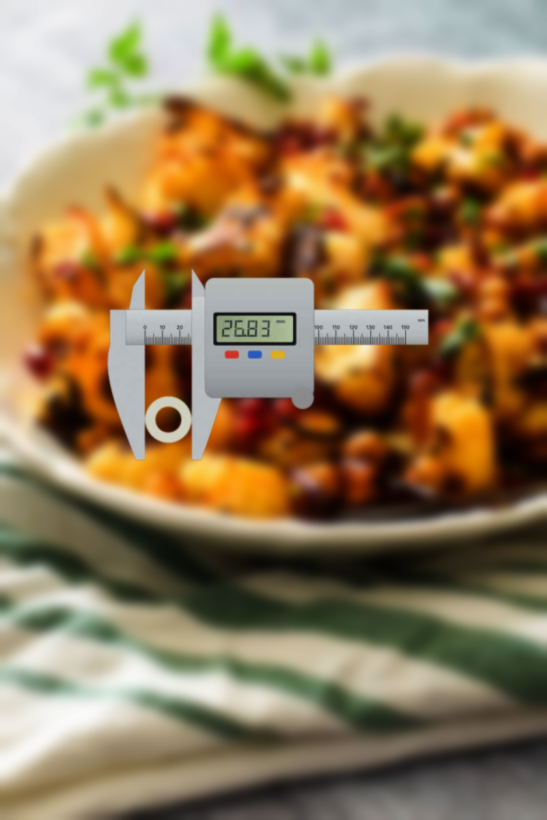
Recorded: **26.83** mm
